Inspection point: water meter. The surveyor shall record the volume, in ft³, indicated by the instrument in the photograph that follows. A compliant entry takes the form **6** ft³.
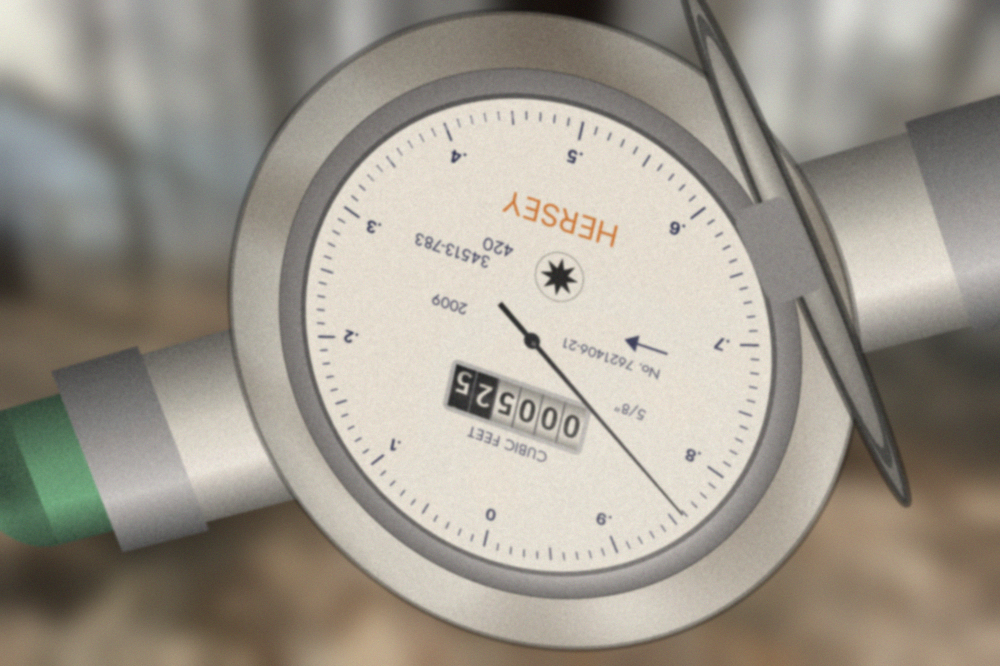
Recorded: **524.84** ft³
